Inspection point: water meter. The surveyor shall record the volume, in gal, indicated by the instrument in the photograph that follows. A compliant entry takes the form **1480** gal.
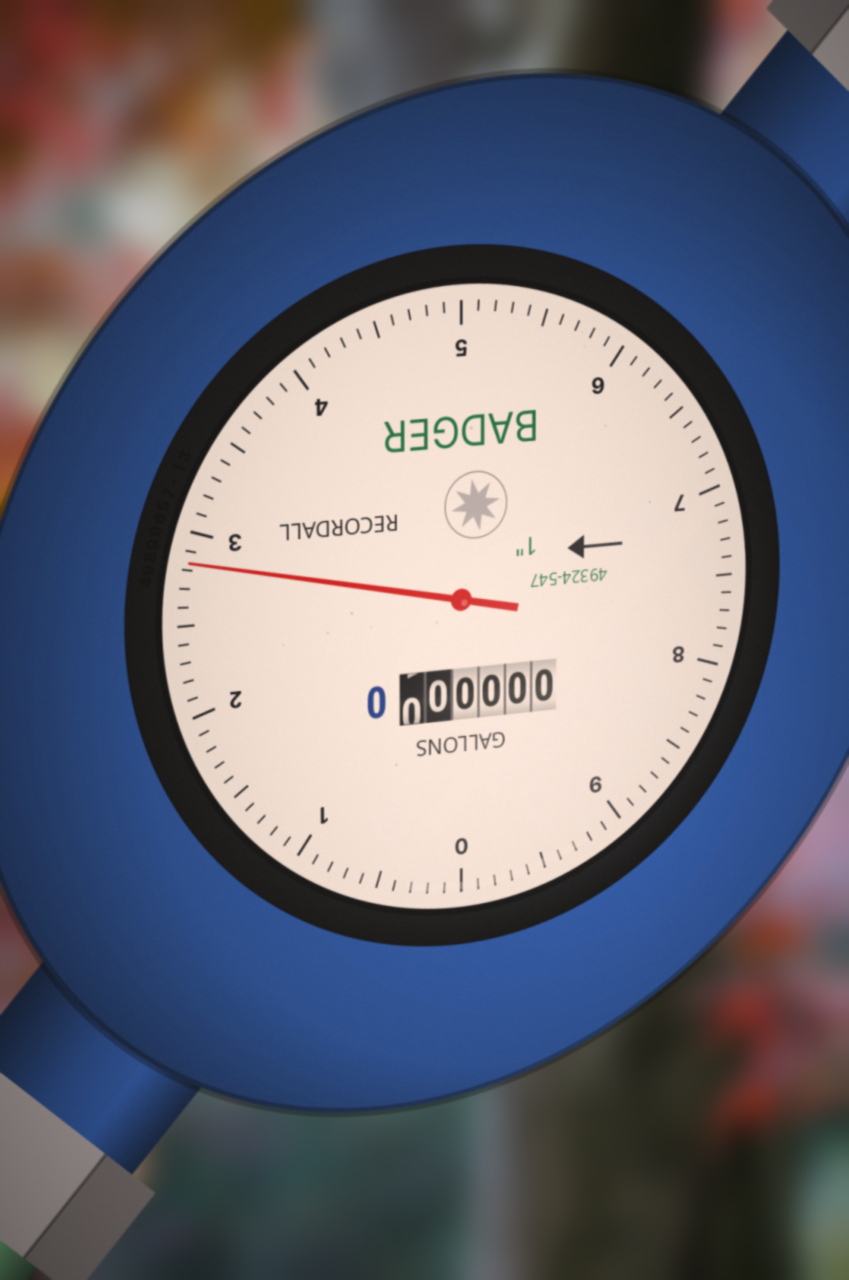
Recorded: **2.8** gal
